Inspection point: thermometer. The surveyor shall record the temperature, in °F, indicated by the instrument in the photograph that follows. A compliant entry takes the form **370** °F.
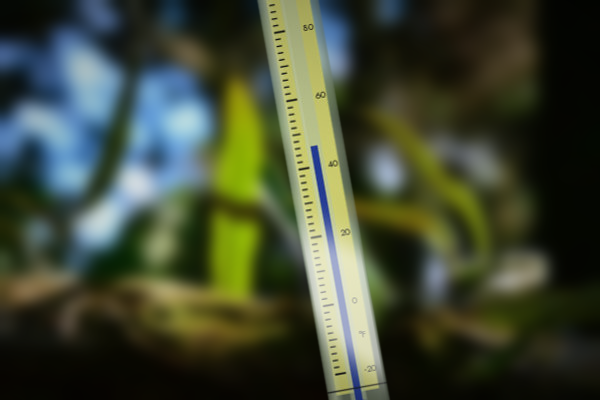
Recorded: **46** °F
